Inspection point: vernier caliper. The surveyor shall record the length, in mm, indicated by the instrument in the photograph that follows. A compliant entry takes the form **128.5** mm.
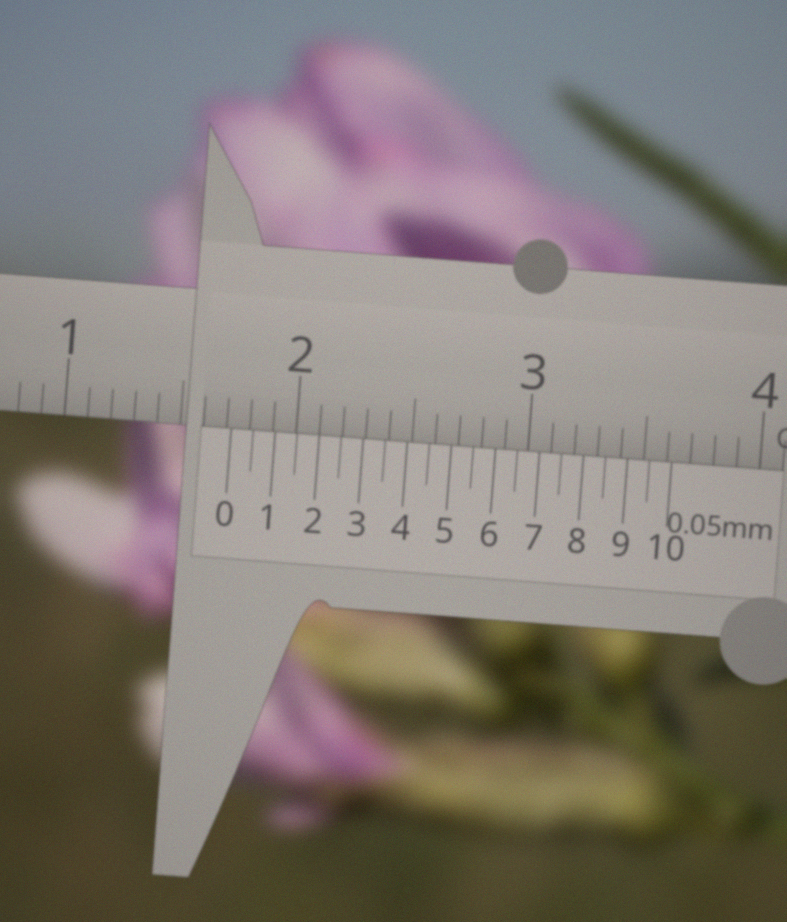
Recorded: **17.2** mm
